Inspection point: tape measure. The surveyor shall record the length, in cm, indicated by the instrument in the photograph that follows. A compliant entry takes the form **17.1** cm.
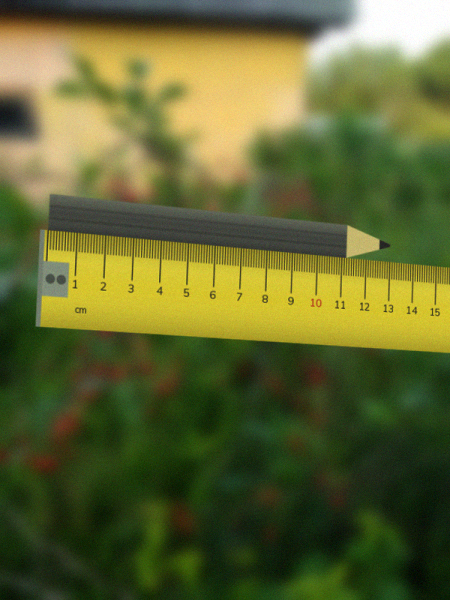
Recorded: **13** cm
